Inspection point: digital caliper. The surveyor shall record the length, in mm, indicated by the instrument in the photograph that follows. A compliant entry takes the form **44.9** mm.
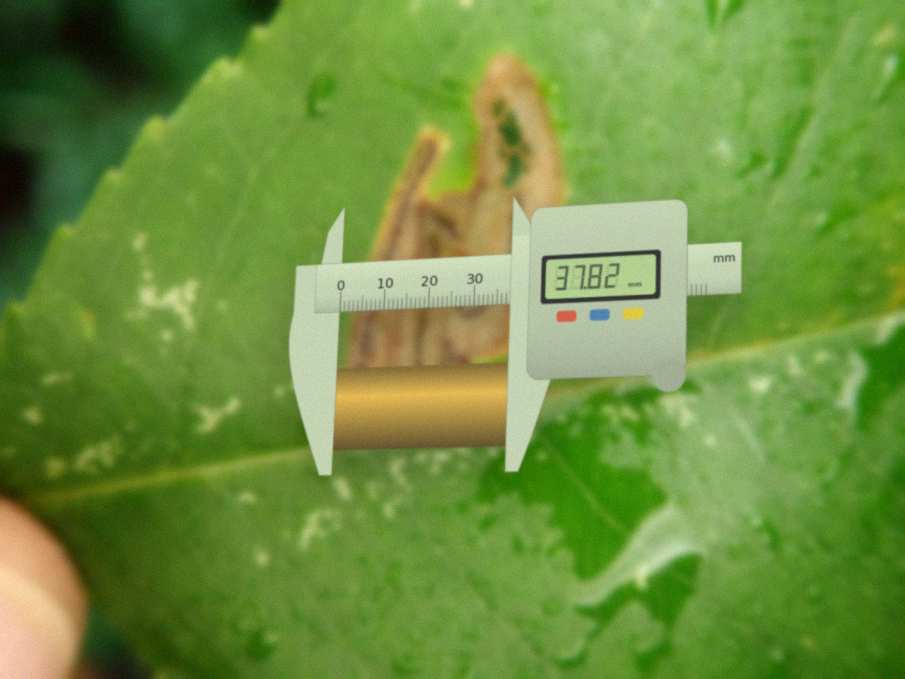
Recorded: **37.82** mm
